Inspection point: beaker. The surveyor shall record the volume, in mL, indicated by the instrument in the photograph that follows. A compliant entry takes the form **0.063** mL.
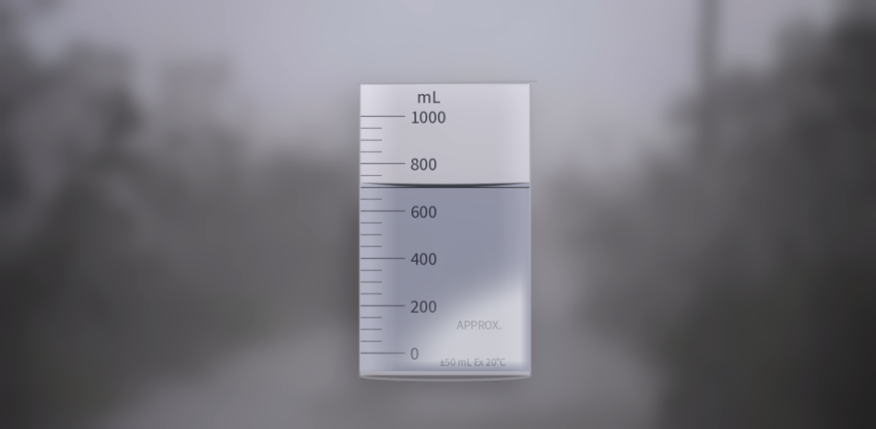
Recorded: **700** mL
